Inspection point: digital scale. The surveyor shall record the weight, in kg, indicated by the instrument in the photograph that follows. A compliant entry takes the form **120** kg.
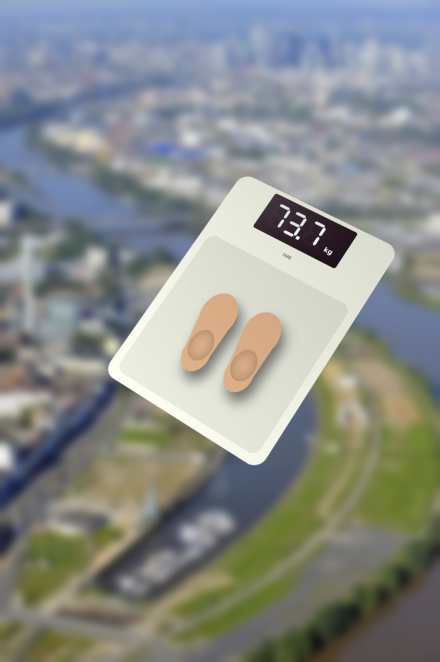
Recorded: **73.7** kg
